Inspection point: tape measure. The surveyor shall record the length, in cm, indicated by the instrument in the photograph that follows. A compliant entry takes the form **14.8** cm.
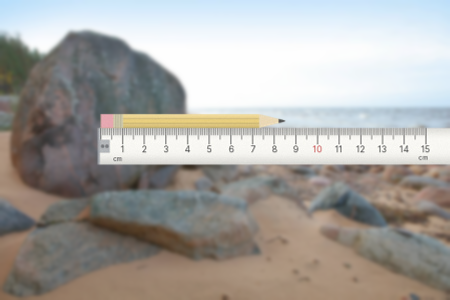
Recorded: **8.5** cm
